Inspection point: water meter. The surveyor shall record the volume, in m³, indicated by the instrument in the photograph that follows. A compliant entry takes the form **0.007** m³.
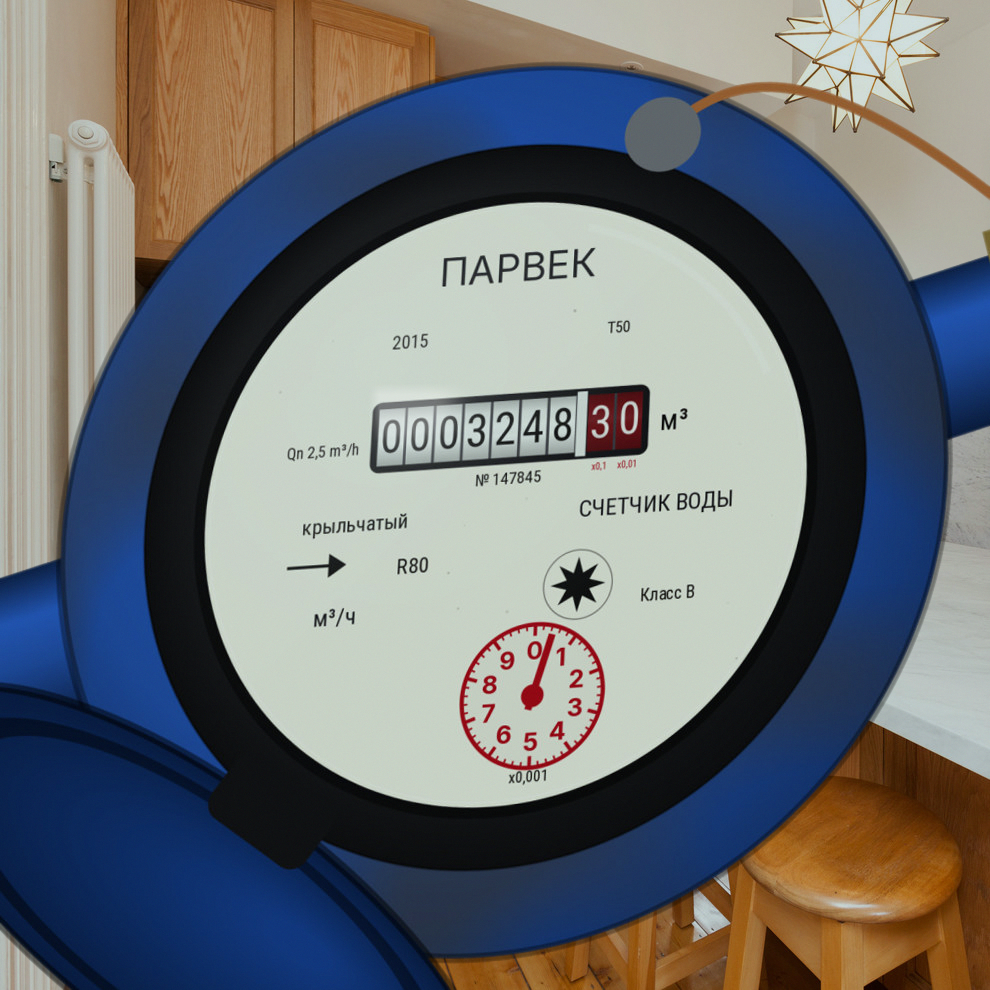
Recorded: **3248.300** m³
